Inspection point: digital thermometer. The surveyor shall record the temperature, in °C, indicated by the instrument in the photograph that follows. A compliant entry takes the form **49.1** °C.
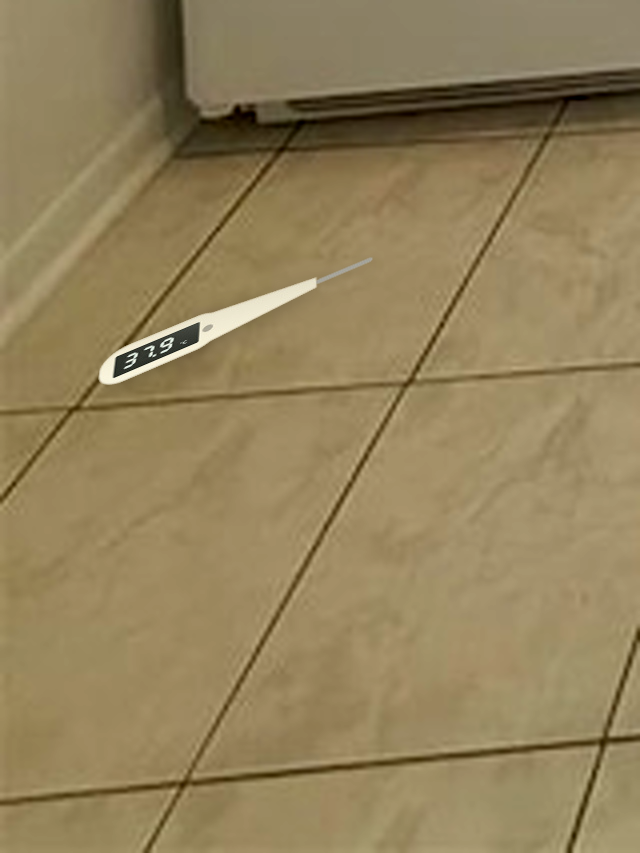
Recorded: **37.9** °C
